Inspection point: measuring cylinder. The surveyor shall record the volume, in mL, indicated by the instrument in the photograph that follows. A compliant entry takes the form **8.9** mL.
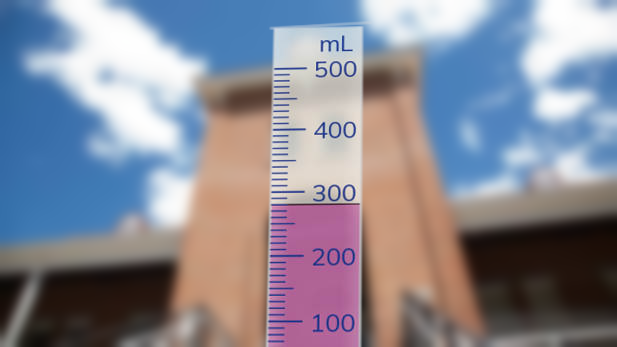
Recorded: **280** mL
